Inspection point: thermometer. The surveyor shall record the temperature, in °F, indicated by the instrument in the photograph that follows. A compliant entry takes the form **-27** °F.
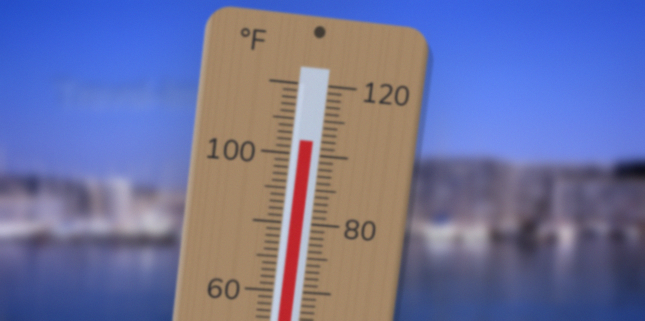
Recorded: **104** °F
